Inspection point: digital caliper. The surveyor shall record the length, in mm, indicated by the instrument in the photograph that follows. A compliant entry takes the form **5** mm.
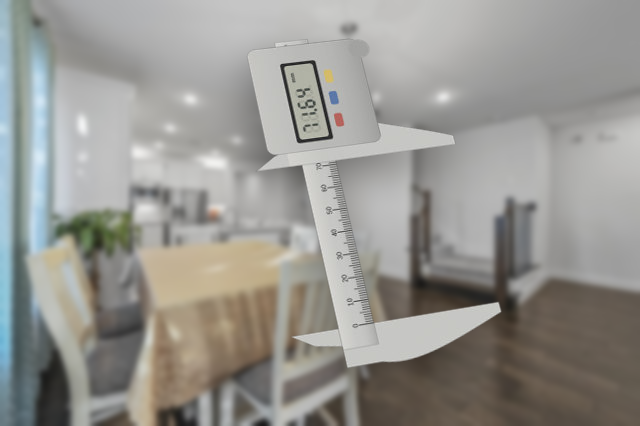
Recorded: **71.64** mm
